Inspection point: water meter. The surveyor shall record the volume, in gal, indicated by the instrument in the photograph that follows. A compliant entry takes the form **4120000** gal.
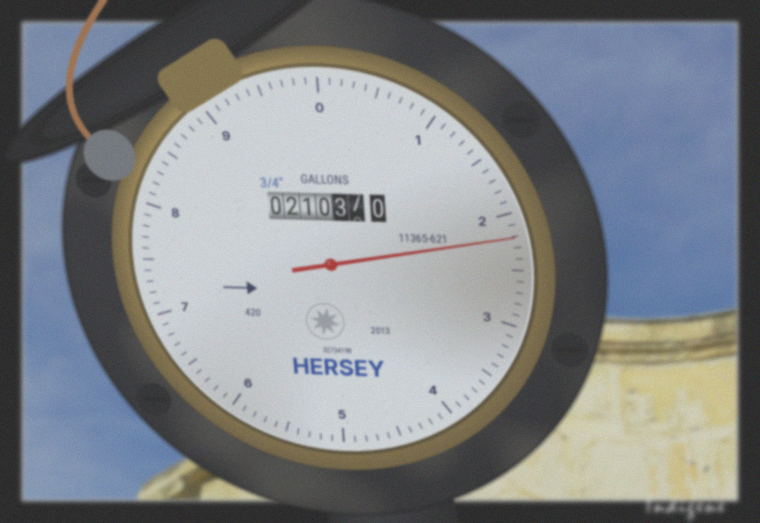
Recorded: **210372.2** gal
